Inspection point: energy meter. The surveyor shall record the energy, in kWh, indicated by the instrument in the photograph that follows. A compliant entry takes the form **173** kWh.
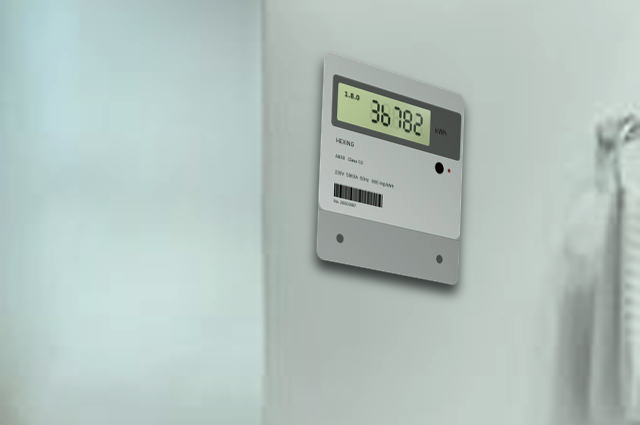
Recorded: **36782** kWh
